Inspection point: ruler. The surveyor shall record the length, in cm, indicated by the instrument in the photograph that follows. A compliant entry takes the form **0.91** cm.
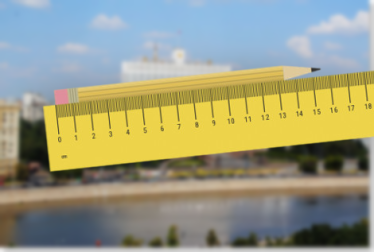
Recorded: **15.5** cm
